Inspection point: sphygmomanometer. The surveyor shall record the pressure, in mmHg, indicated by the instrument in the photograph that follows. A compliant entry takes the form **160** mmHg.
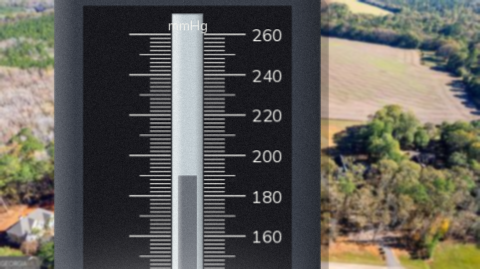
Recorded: **190** mmHg
